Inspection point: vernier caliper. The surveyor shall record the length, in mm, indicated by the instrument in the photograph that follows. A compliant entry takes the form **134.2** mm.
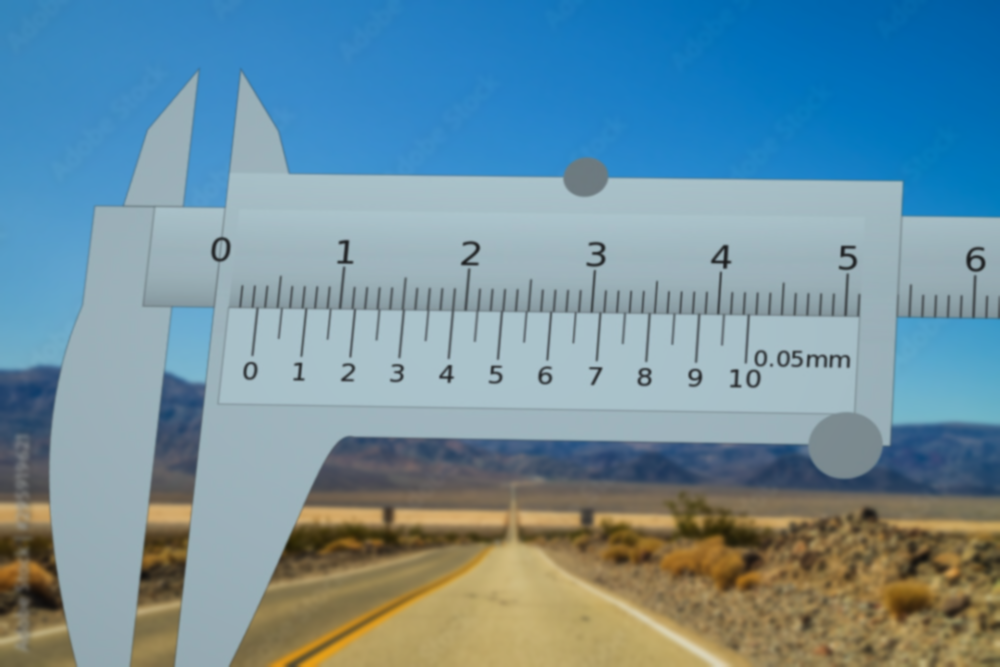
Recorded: **3.4** mm
